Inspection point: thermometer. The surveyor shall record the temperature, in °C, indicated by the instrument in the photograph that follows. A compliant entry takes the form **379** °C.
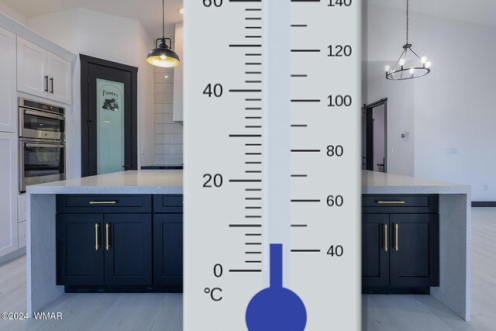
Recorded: **6** °C
